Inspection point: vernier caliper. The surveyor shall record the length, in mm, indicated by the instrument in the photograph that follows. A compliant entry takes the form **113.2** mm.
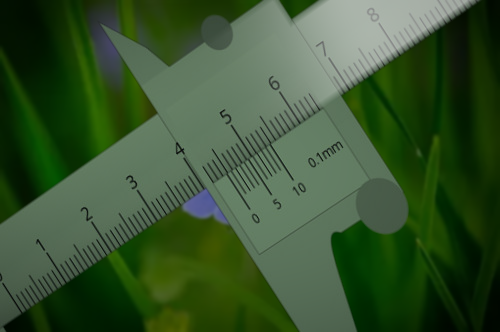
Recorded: **44.8** mm
